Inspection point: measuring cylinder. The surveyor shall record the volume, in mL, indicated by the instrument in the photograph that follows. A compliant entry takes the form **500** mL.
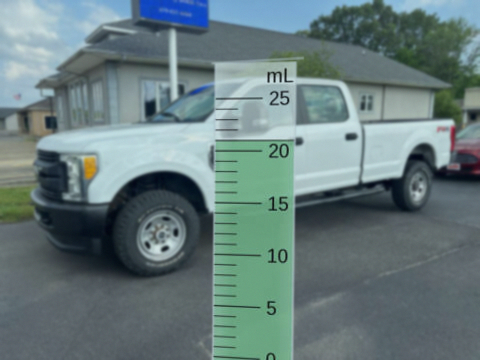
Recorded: **21** mL
